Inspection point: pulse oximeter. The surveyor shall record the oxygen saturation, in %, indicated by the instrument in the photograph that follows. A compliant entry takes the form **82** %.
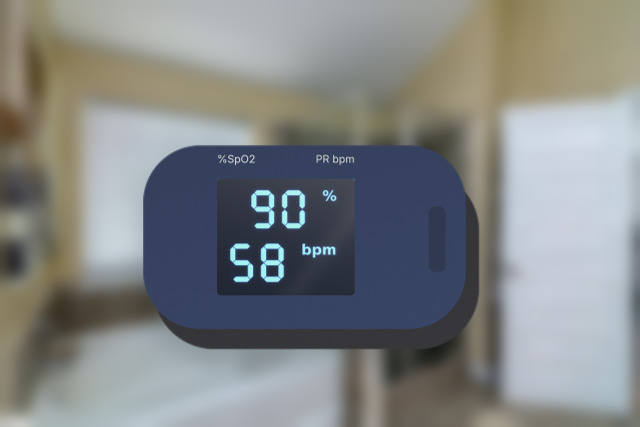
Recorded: **90** %
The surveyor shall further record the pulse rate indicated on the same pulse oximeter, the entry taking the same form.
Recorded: **58** bpm
